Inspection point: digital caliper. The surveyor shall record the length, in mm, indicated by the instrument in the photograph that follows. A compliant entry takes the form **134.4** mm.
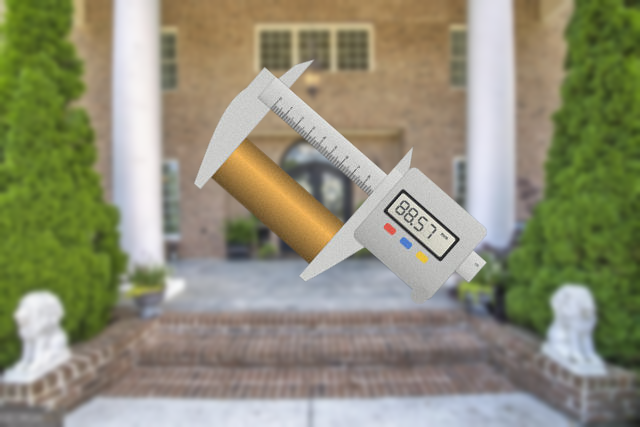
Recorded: **88.57** mm
